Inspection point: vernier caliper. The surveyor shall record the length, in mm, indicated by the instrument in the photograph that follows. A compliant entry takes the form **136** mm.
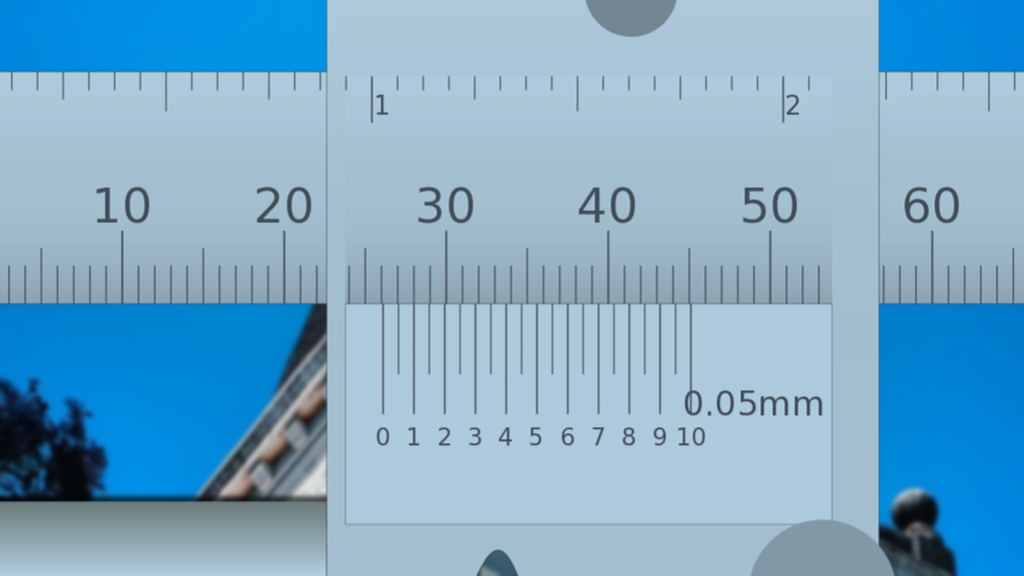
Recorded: **26.1** mm
